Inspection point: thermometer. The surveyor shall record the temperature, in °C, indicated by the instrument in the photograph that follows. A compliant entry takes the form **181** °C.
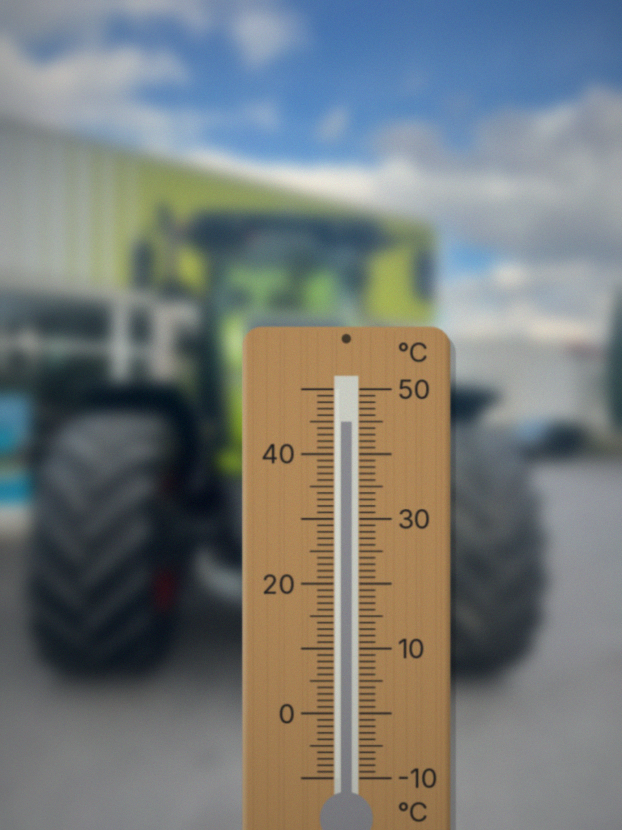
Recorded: **45** °C
